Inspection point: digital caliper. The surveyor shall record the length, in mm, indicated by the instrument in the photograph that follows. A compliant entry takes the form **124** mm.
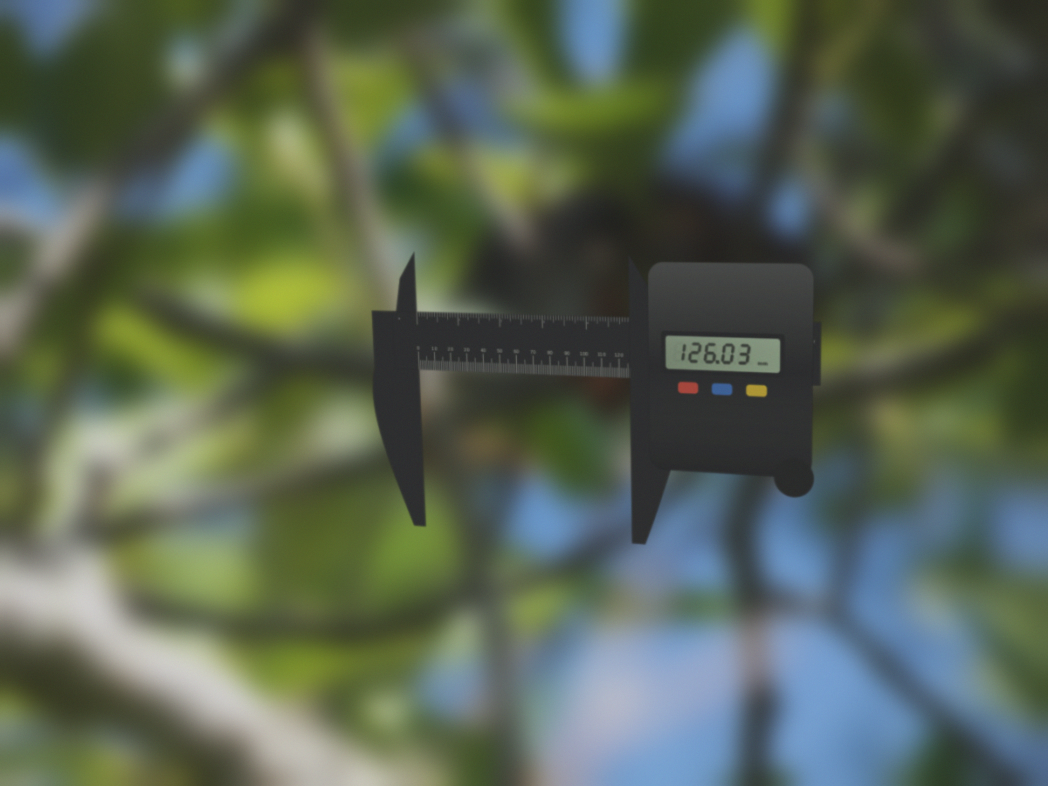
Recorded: **126.03** mm
